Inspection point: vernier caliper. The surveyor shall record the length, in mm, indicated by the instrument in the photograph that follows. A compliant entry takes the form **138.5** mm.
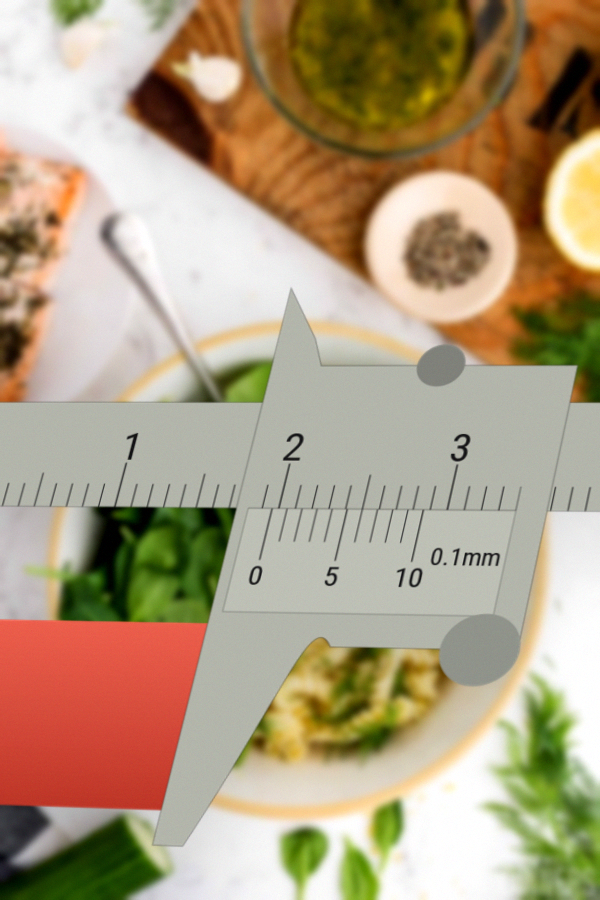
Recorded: **19.6** mm
